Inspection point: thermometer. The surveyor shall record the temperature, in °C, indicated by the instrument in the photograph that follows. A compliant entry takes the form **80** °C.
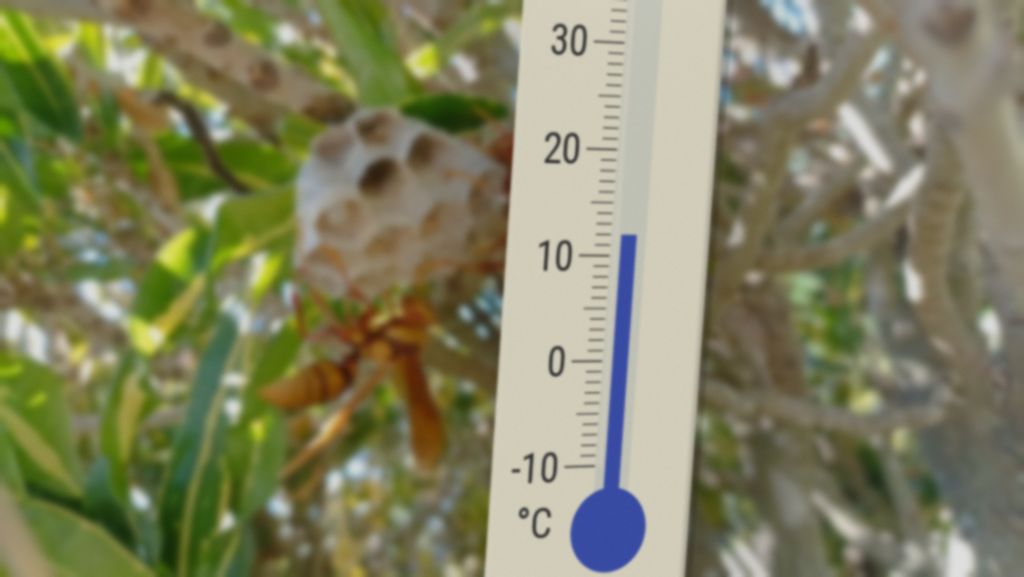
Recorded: **12** °C
